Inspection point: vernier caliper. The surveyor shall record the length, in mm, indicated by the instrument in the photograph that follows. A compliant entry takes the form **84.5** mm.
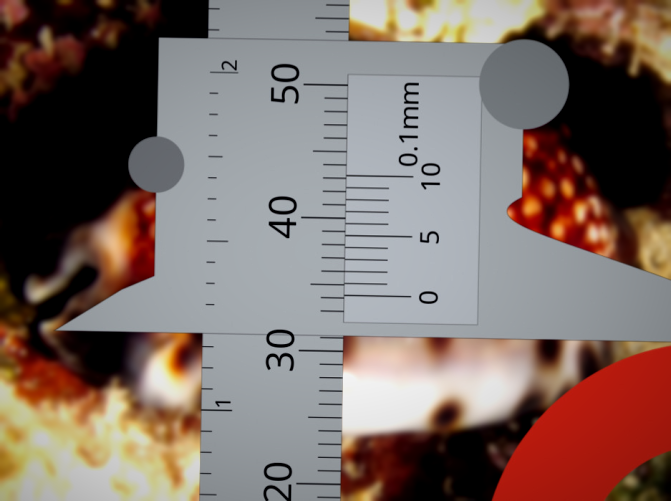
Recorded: **34.2** mm
